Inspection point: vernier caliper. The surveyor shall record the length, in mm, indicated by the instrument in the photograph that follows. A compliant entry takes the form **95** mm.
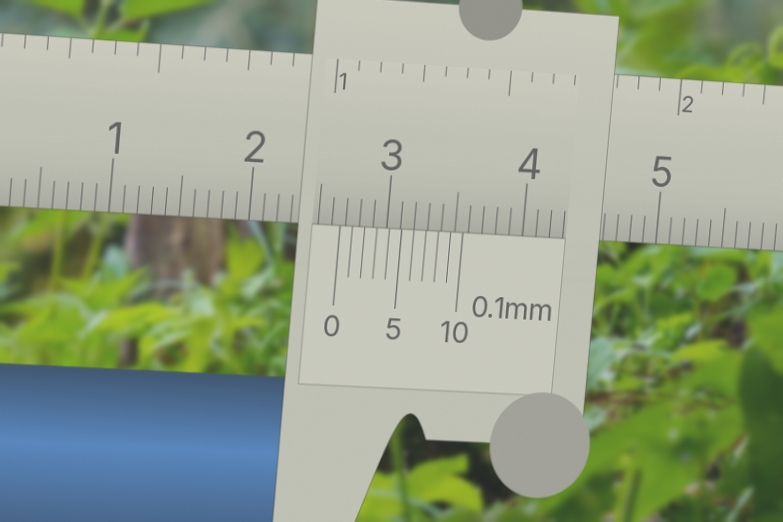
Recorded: **26.6** mm
